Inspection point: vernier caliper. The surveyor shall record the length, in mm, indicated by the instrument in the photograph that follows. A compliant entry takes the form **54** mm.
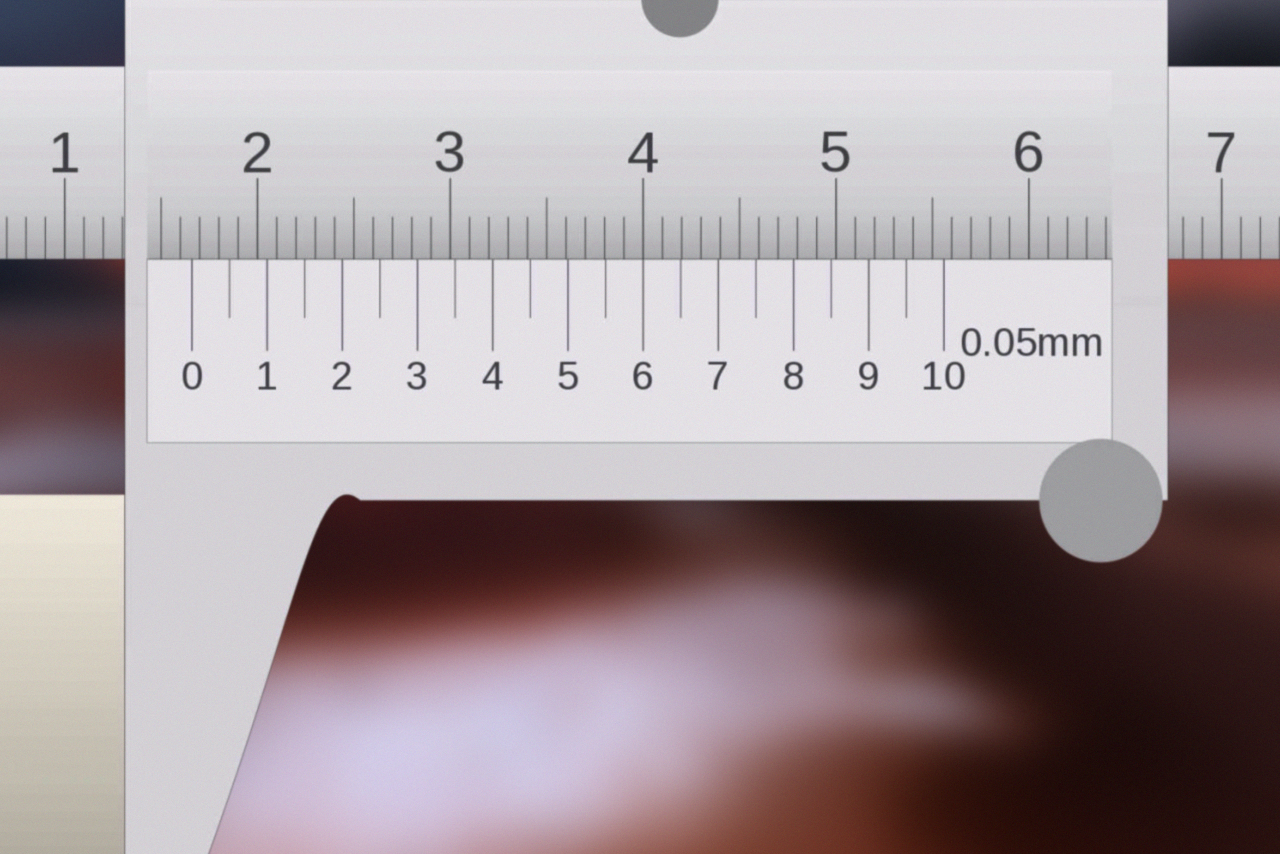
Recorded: **16.6** mm
